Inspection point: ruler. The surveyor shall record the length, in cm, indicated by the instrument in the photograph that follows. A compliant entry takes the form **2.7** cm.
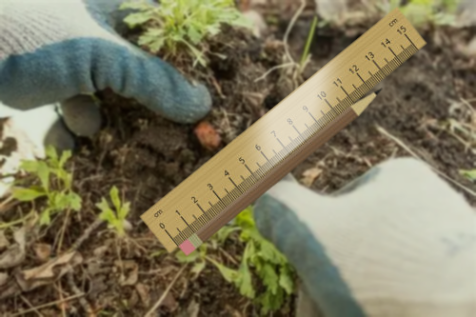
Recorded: **12.5** cm
